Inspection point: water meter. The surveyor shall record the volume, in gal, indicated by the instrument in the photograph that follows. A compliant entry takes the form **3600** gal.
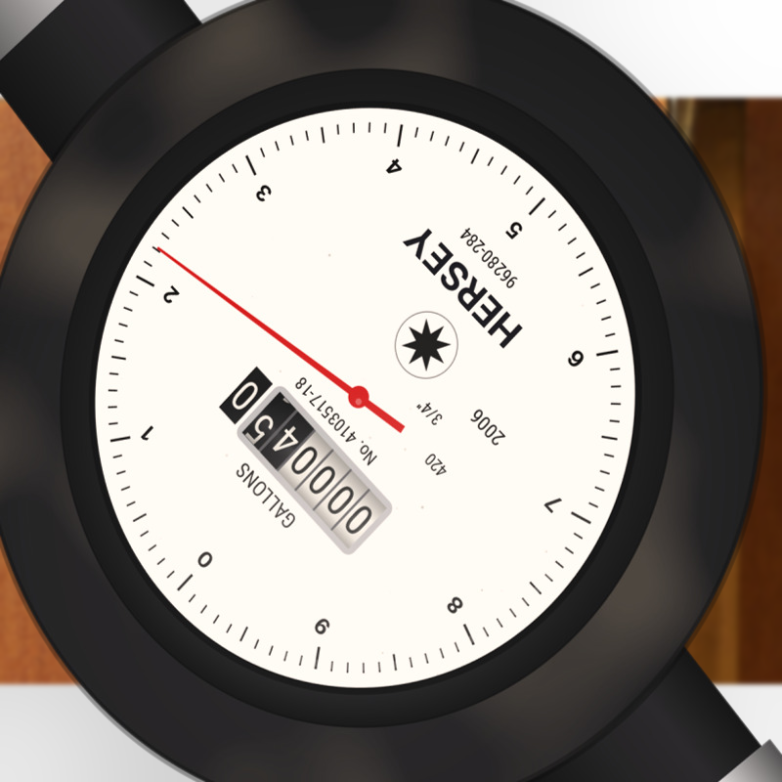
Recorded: **452.2** gal
